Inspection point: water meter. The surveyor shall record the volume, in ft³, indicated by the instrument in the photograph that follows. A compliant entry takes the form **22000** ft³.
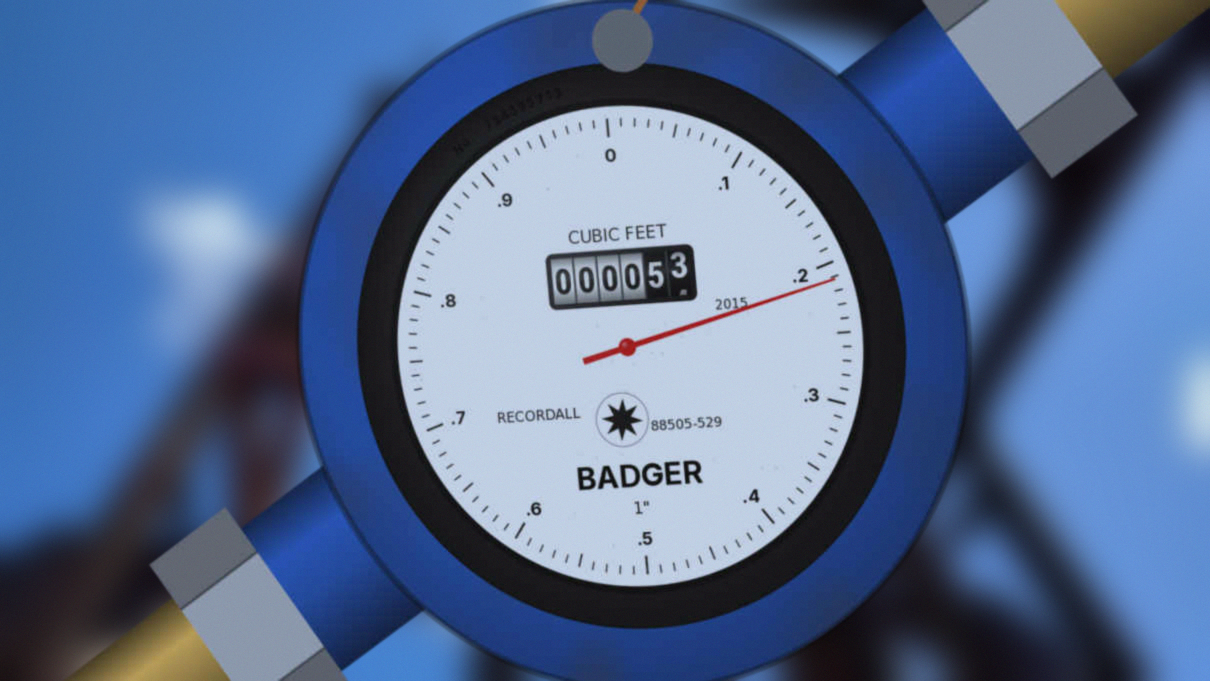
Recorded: **53.21** ft³
